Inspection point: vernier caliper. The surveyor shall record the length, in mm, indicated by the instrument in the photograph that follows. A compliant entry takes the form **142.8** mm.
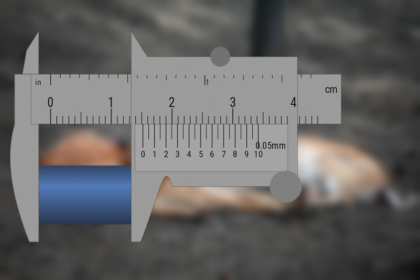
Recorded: **15.2** mm
